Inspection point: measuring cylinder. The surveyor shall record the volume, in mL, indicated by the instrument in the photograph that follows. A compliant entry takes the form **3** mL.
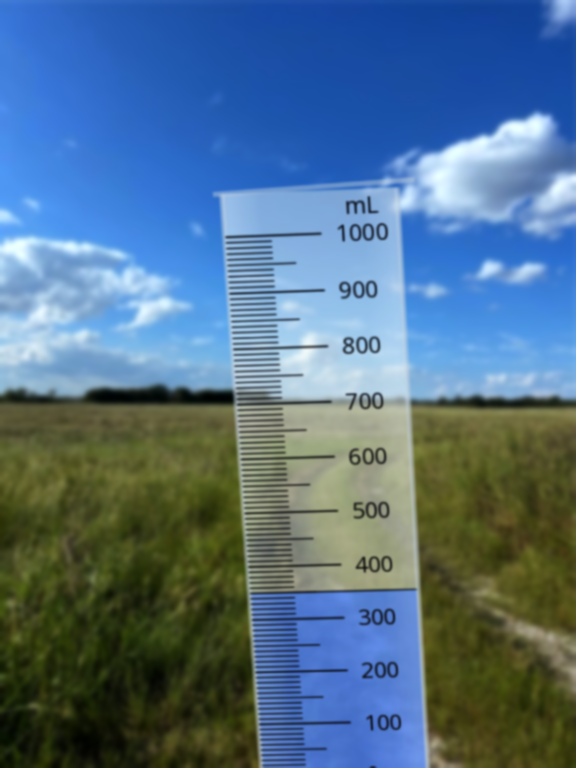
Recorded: **350** mL
